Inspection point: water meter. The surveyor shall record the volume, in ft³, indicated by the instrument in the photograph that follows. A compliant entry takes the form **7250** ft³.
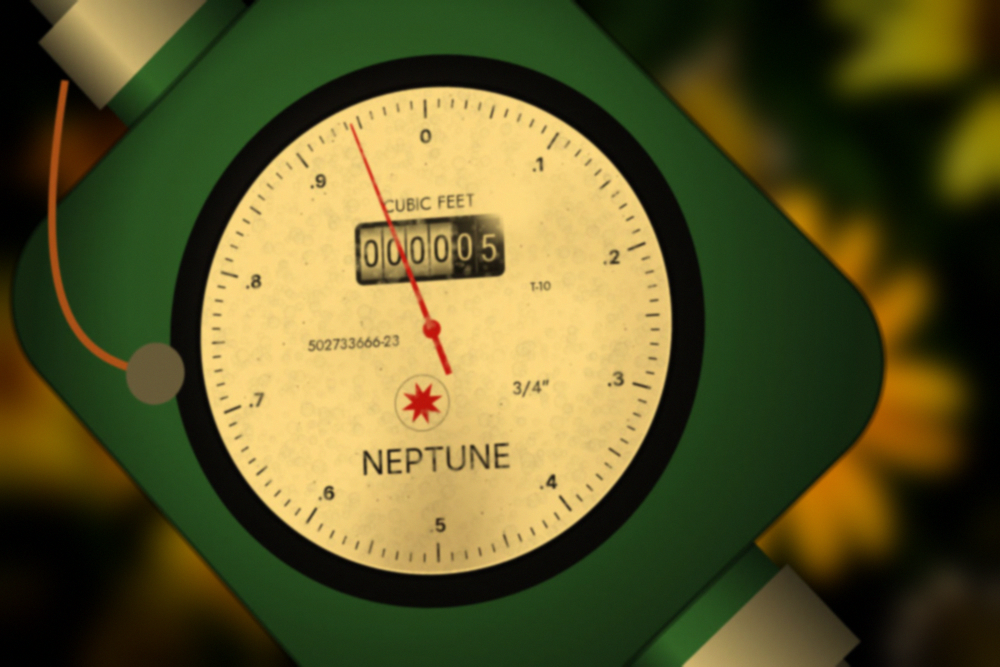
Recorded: **4.94** ft³
